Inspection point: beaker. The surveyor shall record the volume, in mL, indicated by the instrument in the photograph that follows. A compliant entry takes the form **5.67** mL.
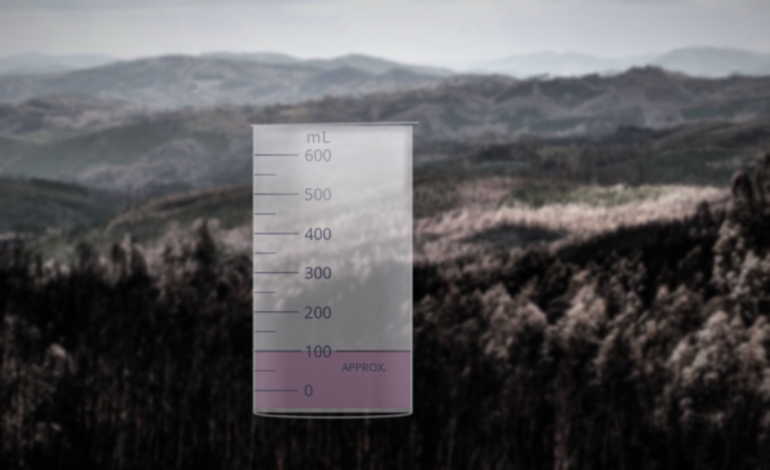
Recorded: **100** mL
